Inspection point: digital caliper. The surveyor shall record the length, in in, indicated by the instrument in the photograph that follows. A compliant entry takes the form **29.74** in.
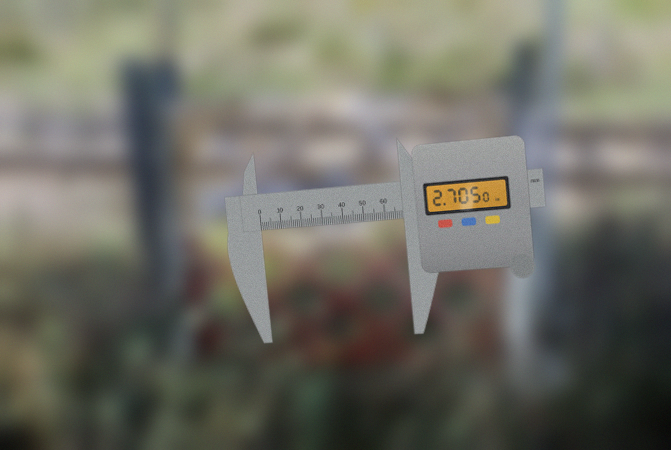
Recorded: **2.7050** in
